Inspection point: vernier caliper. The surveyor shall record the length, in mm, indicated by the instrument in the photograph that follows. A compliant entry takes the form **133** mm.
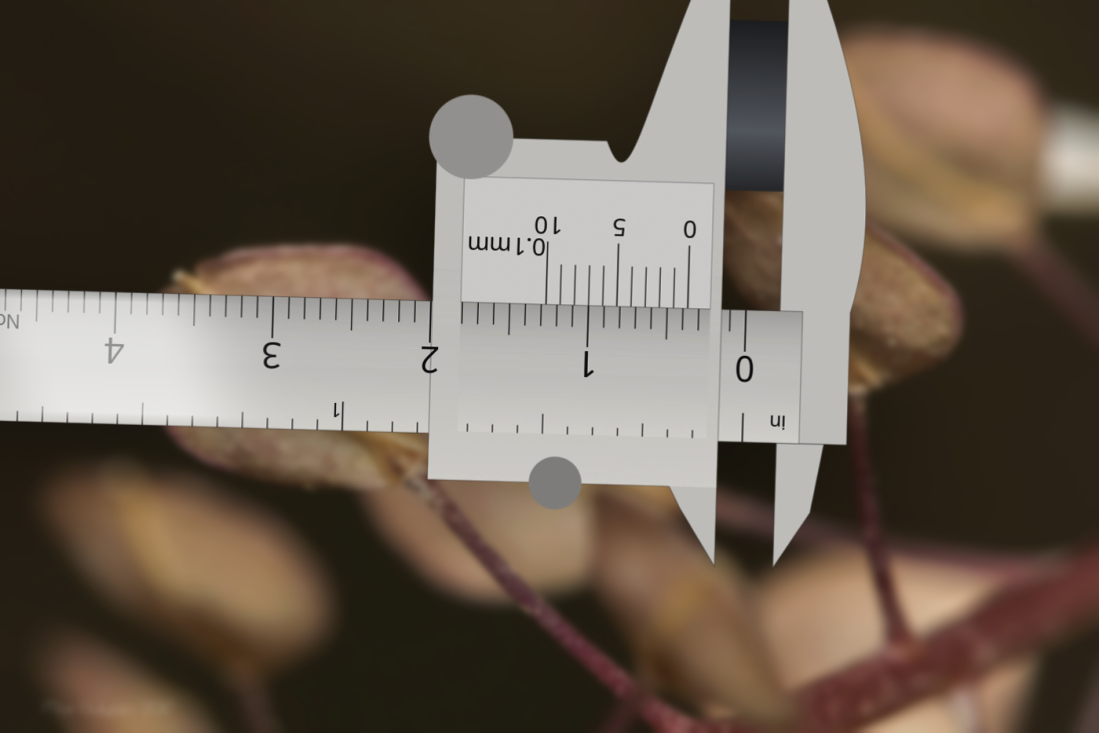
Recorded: **3.7** mm
